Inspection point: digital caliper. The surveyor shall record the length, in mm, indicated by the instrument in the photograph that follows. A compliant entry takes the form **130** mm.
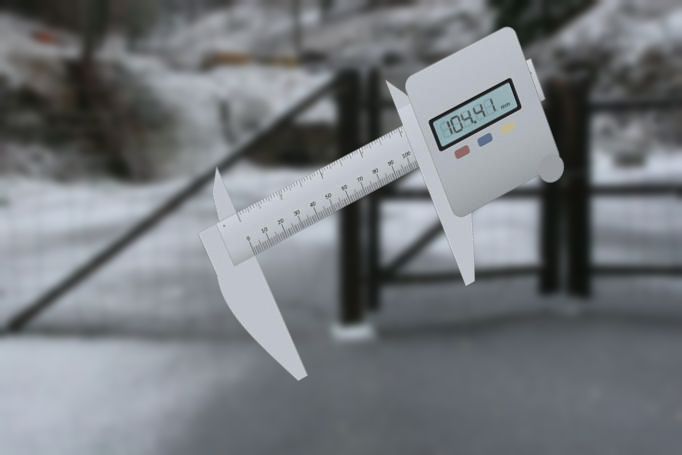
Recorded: **104.41** mm
